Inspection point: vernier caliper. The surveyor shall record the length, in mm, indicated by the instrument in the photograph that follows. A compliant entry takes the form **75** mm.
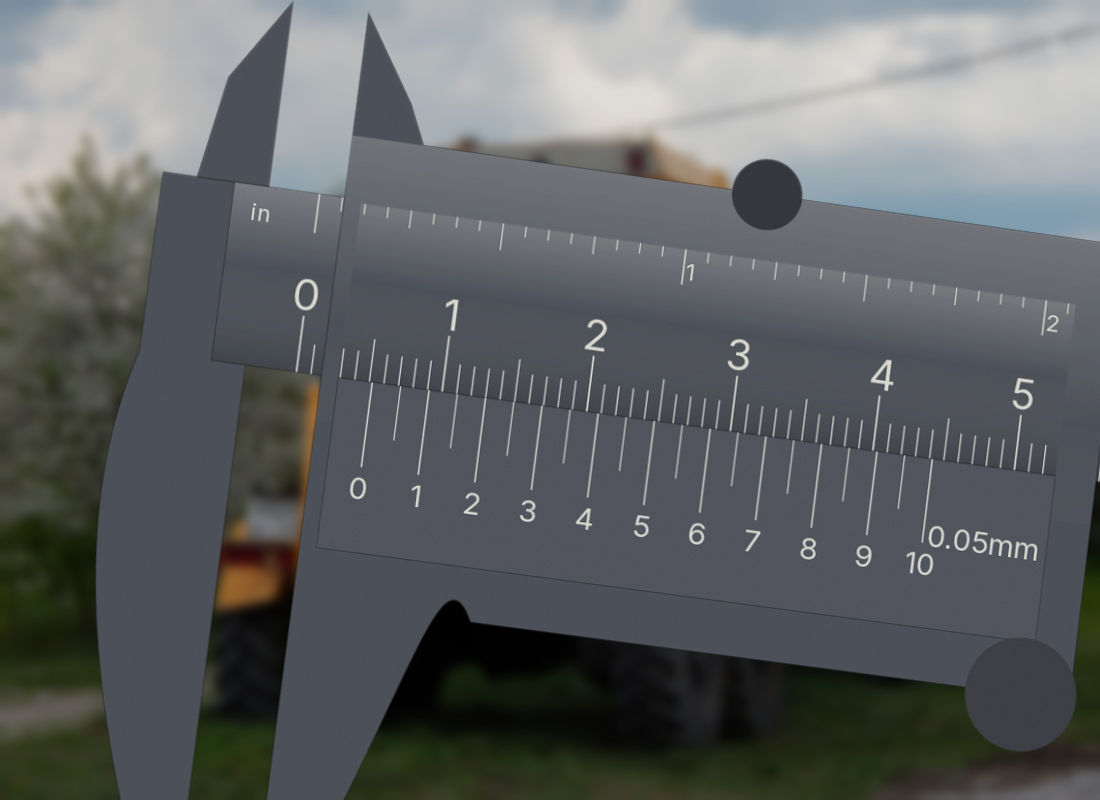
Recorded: **5.2** mm
